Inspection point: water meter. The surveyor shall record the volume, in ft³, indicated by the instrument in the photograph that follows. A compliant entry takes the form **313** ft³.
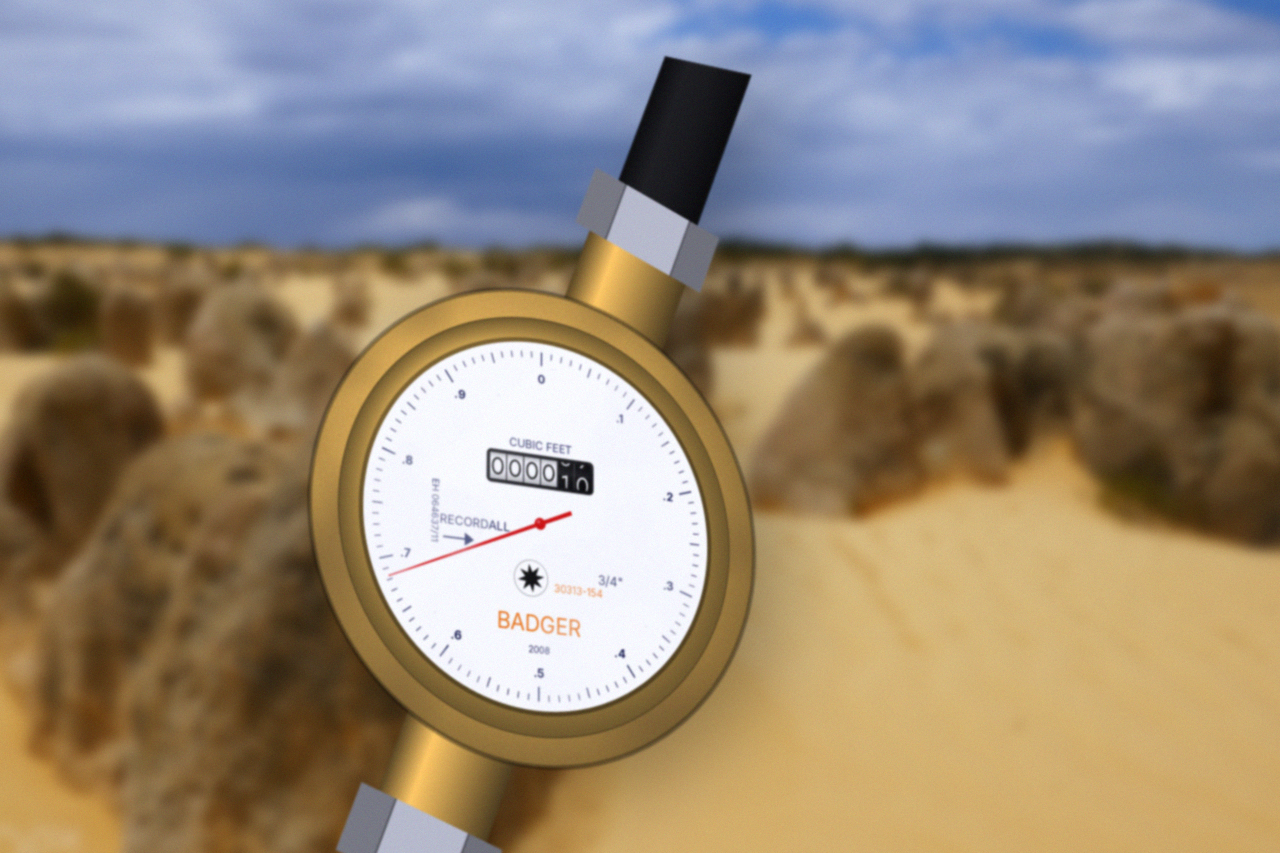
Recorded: **9.68** ft³
